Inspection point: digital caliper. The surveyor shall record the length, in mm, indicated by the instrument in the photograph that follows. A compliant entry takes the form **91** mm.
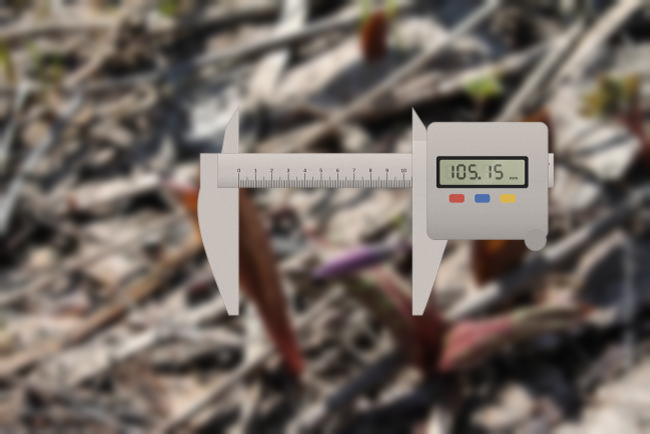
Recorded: **105.15** mm
